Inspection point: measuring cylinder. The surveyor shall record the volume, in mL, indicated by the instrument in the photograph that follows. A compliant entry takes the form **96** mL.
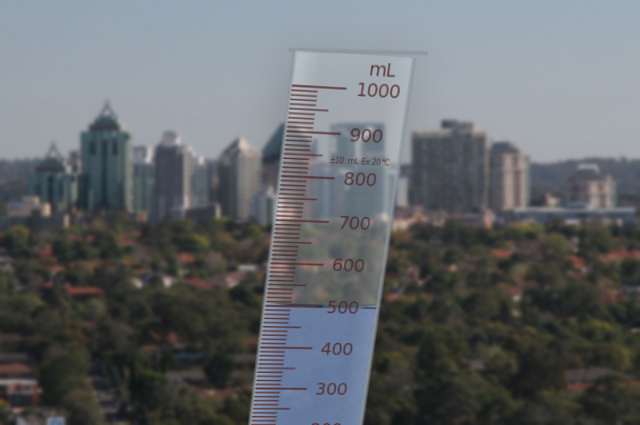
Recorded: **500** mL
